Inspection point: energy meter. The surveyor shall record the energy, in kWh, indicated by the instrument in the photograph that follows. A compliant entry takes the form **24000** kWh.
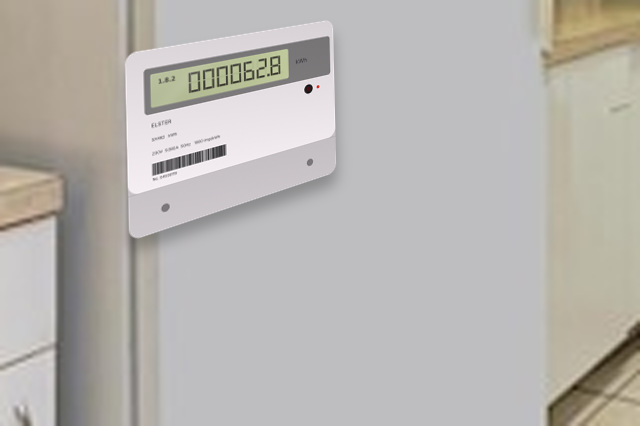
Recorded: **62.8** kWh
